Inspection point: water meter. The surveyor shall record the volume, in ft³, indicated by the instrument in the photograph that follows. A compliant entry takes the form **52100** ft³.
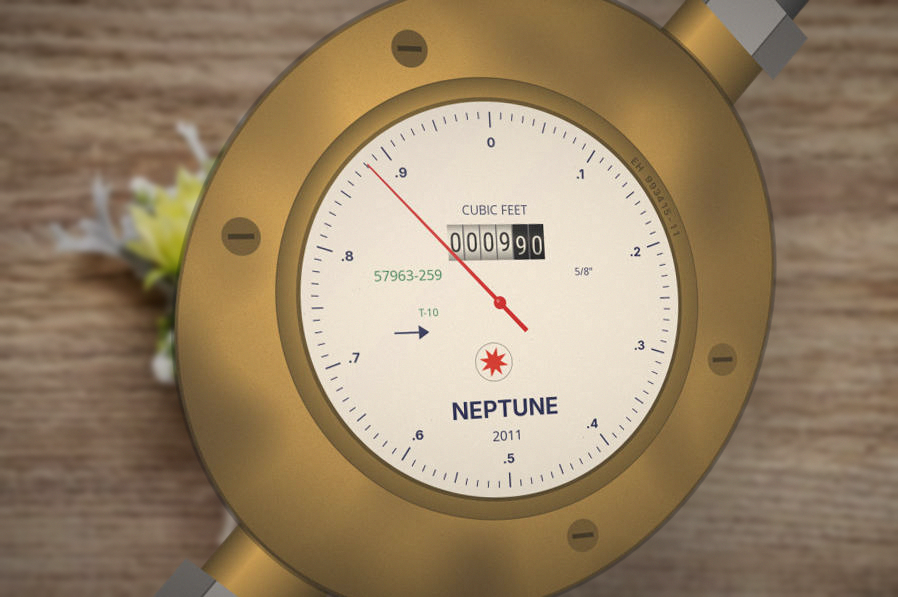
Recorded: **989.88** ft³
